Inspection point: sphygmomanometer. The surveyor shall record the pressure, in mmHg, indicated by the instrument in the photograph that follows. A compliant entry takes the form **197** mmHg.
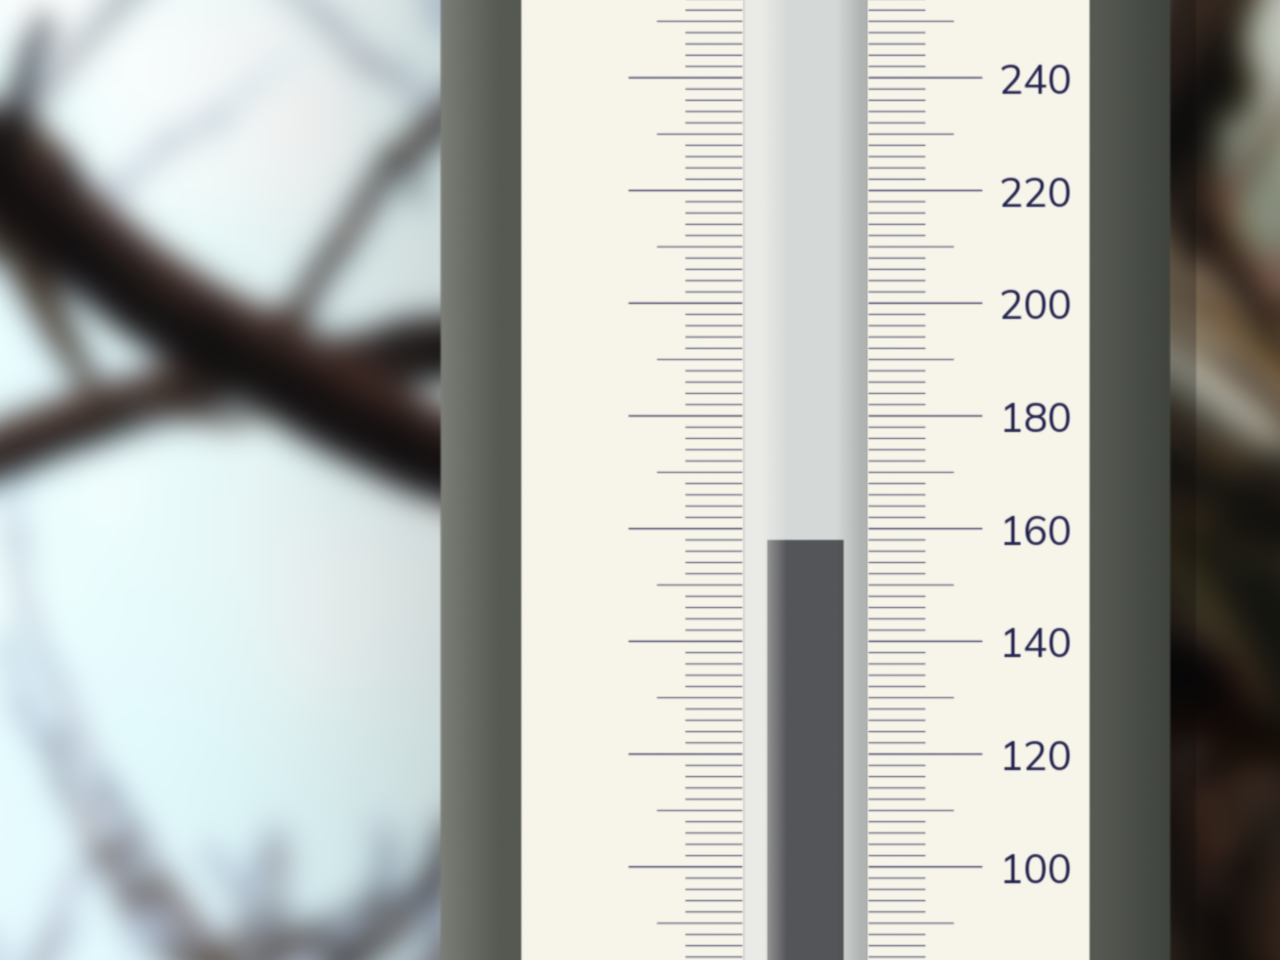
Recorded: **158** mmHg
